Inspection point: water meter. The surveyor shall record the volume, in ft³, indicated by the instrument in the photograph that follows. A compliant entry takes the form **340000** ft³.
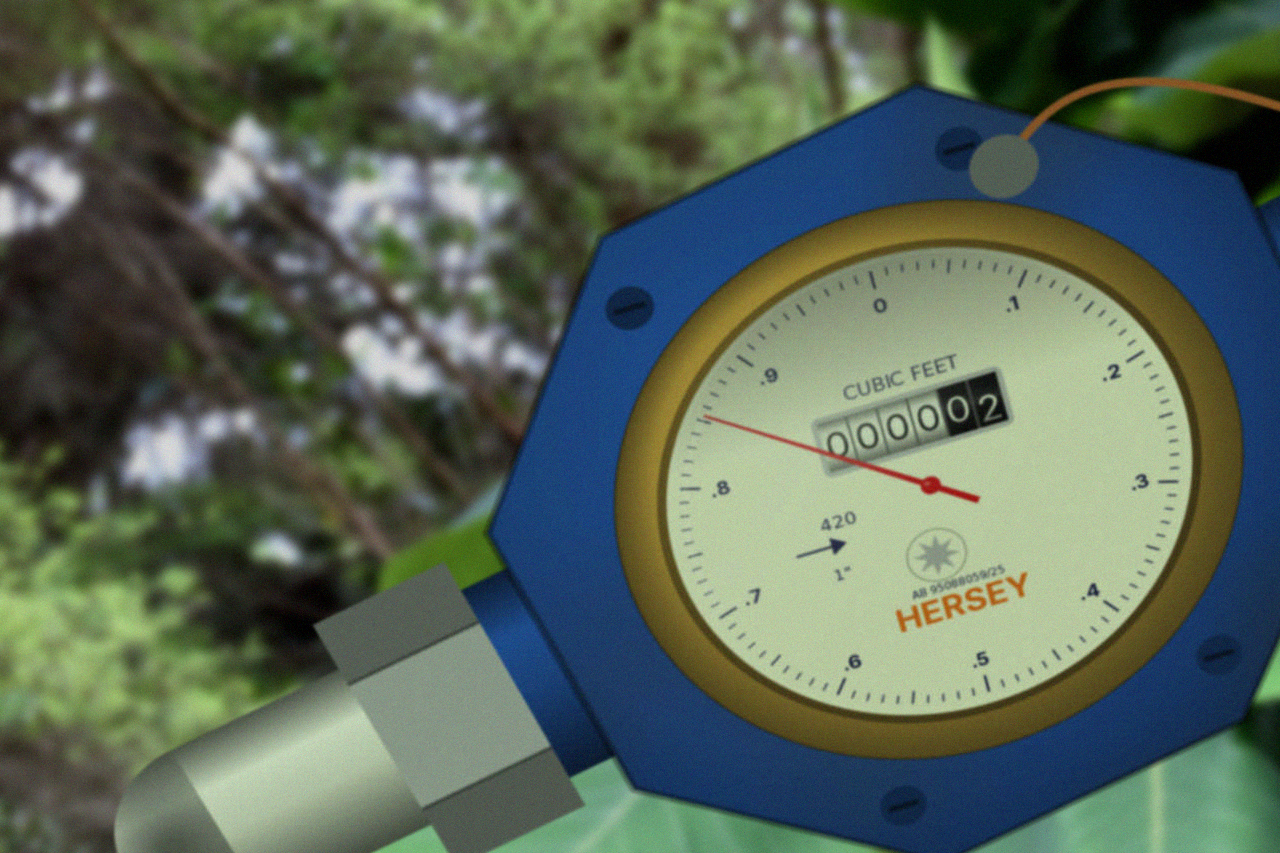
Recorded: **1.85** ft³
